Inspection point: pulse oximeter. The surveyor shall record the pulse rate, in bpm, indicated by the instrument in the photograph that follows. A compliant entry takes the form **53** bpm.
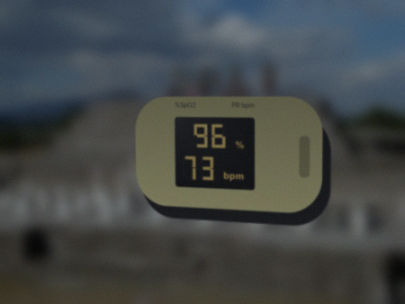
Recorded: **73** bpm
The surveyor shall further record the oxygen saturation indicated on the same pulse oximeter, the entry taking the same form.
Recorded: **96** %
